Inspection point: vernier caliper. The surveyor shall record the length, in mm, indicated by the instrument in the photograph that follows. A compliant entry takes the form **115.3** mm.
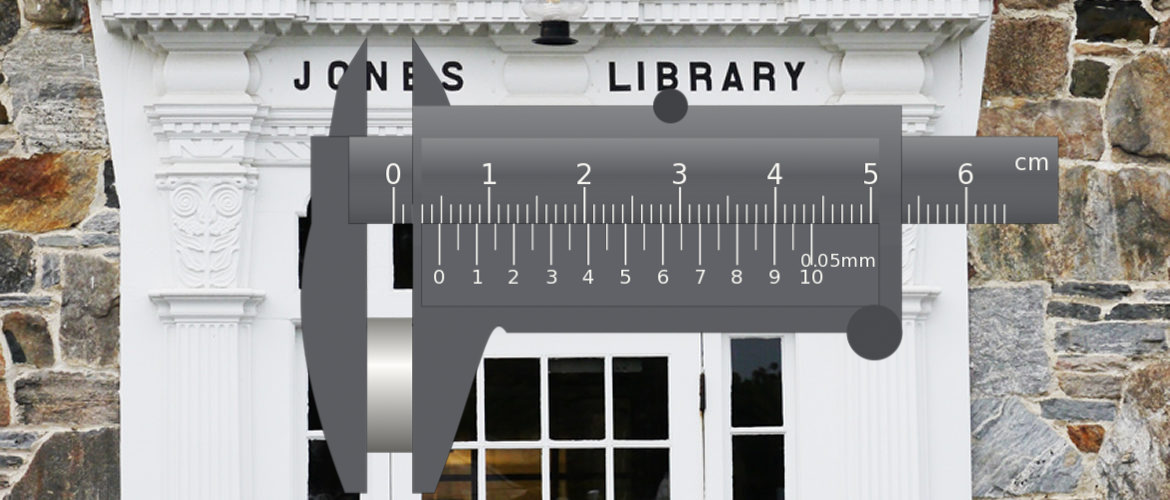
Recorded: **4.8** mm
